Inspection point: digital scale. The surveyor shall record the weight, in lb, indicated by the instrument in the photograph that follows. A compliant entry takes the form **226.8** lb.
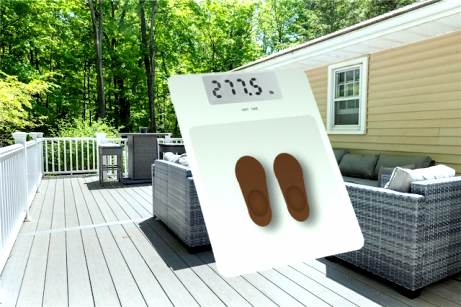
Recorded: **277.5** lb
